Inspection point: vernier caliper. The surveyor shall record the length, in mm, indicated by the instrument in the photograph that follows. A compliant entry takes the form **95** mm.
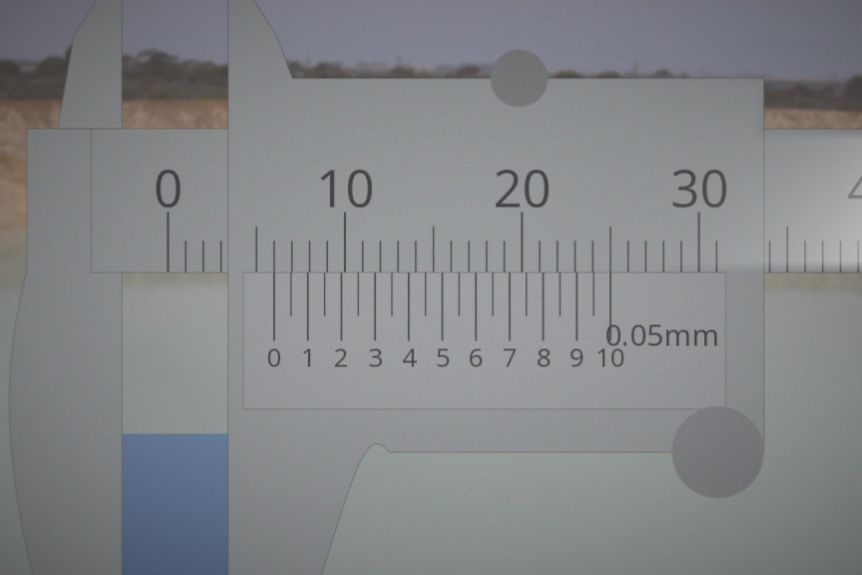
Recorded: **6.0** mm
